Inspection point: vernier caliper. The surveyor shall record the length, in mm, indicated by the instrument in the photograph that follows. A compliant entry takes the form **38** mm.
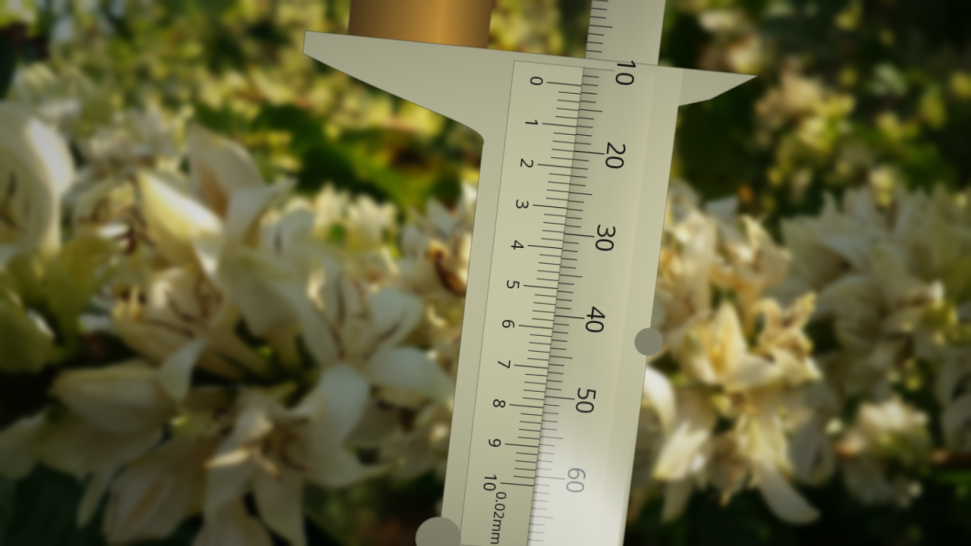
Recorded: **12.2** mm
